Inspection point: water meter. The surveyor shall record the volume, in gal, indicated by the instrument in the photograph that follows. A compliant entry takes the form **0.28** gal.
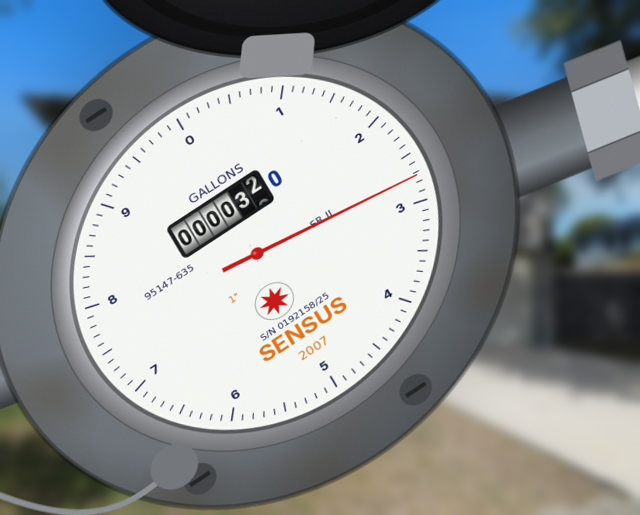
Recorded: **322.7** gal
